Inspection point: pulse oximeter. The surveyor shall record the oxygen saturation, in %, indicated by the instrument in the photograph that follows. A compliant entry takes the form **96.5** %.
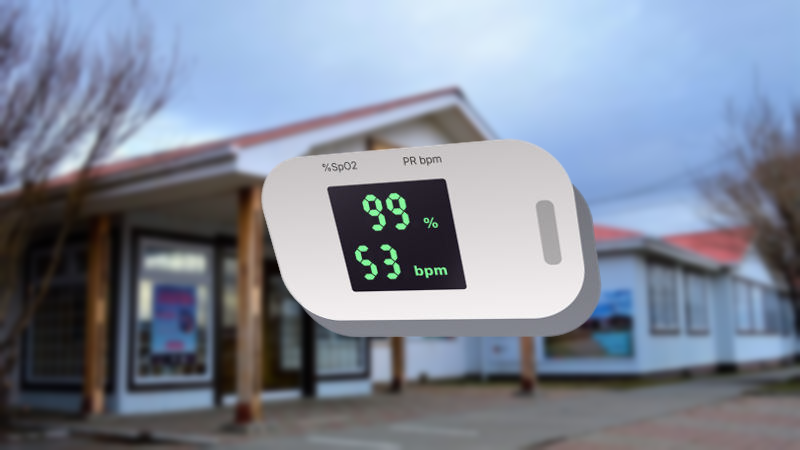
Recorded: **99** %
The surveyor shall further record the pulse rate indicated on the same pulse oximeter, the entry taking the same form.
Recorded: **53** bpm
